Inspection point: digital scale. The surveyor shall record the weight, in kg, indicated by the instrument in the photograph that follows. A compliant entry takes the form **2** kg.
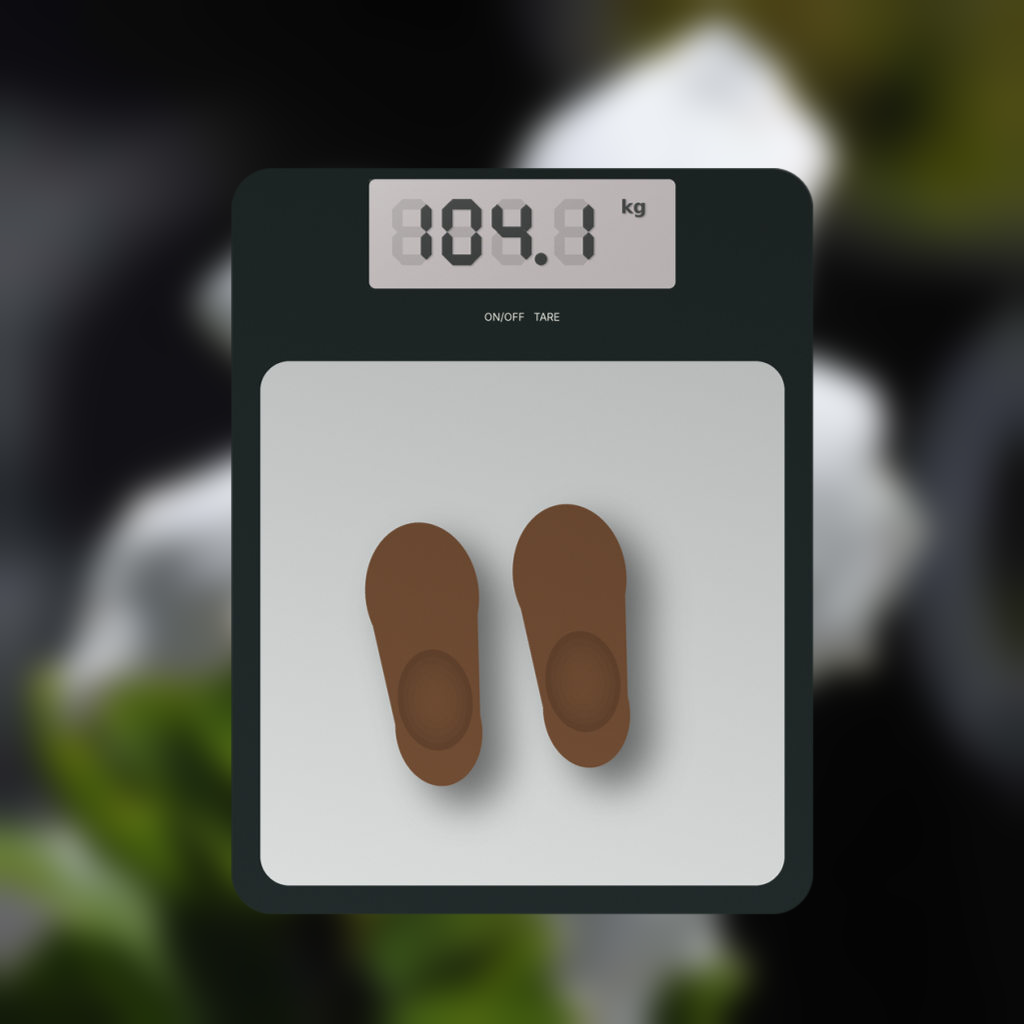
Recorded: **104.1** kg
